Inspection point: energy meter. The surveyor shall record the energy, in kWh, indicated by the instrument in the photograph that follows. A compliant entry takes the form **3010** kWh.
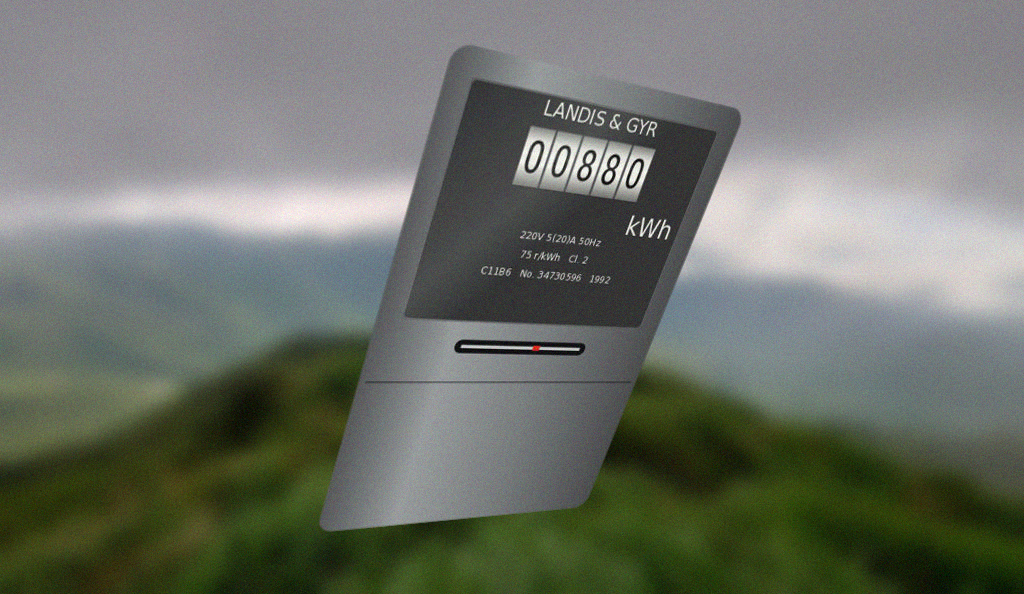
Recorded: **880** kWh
